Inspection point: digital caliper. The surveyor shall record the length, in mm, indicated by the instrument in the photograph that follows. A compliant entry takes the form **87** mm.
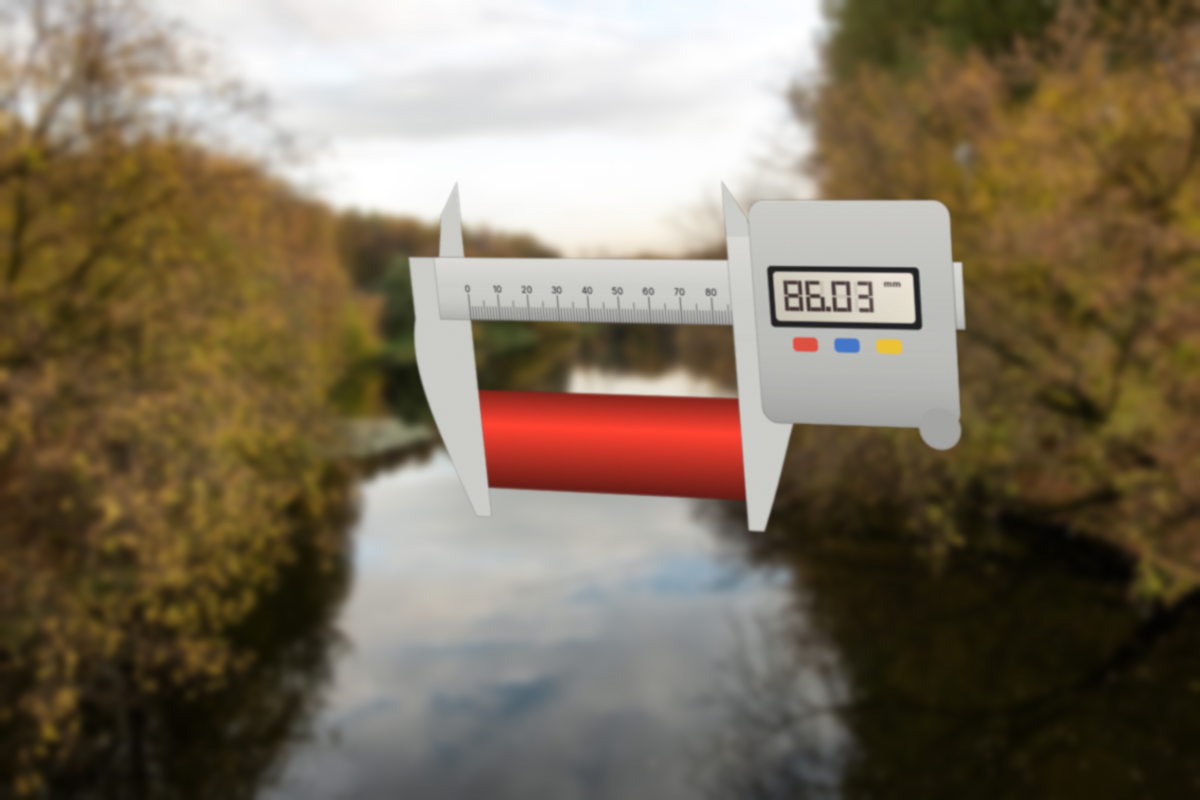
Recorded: **86.03** mm
